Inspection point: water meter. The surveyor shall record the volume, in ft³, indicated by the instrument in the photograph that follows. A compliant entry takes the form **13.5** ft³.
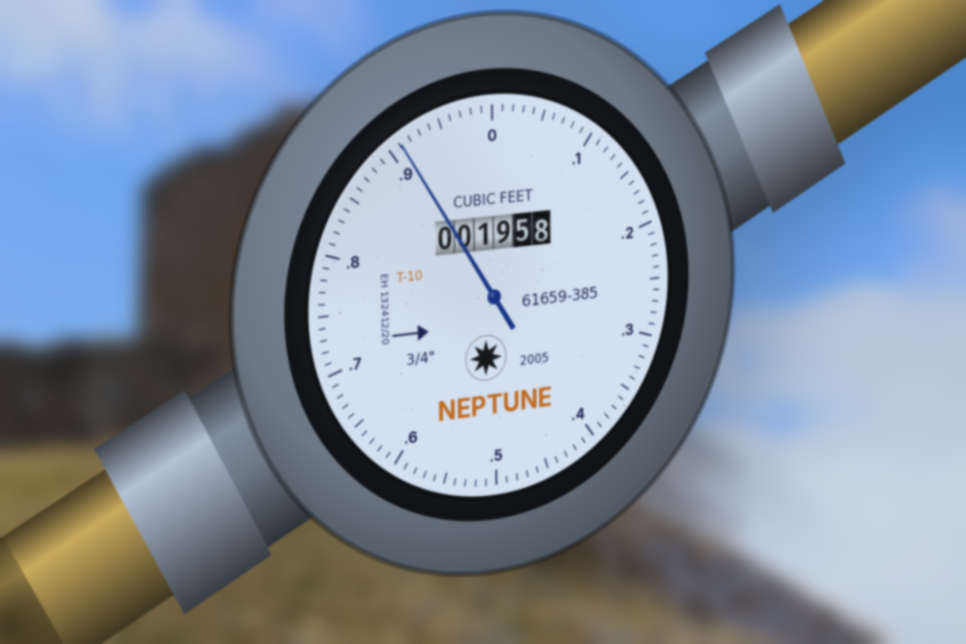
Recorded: **1957.91** ft³
